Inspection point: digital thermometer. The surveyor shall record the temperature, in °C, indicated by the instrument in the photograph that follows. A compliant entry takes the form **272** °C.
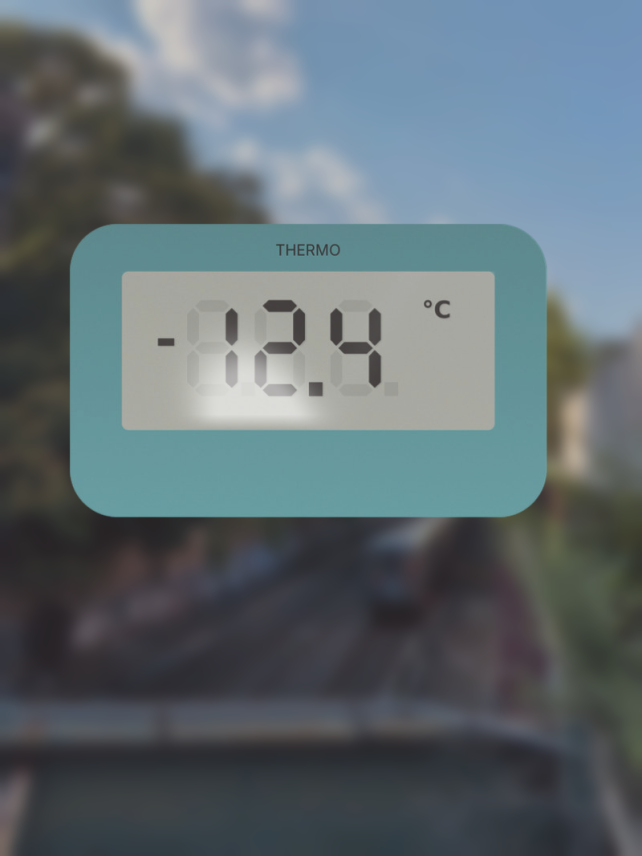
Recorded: **-12.4** °C
